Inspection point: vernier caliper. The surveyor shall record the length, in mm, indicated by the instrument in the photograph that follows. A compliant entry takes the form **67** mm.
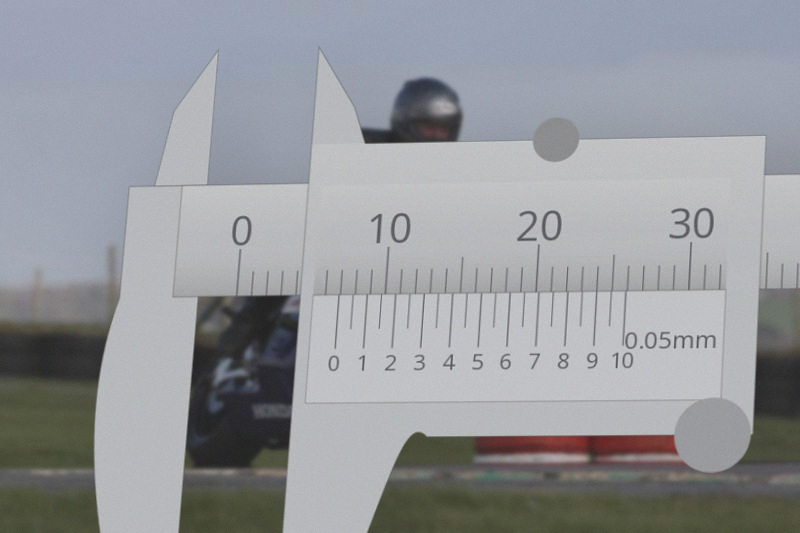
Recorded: **6.9** mm
